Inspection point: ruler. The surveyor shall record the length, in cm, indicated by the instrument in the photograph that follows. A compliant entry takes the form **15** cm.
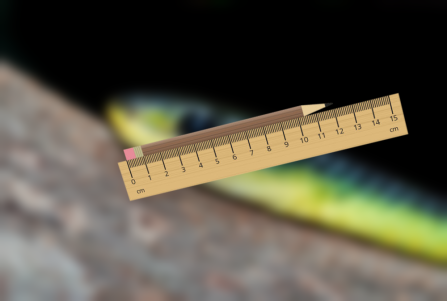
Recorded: **12** cm
